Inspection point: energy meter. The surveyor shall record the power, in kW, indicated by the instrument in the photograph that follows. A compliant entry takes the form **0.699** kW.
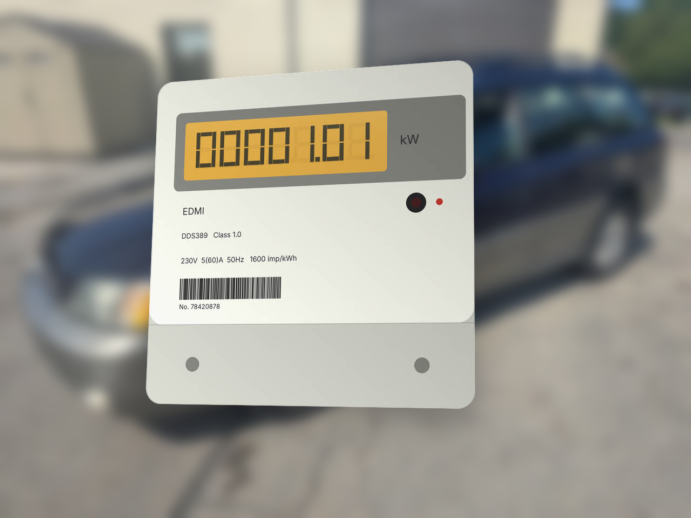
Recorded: **1.01** kW
